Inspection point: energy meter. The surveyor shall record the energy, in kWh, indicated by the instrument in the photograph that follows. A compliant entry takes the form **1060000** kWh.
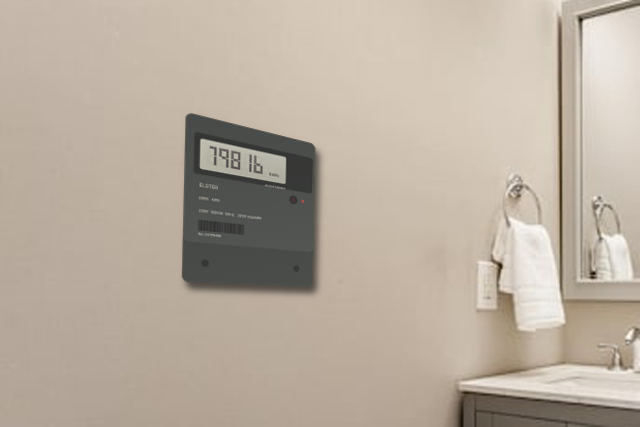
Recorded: **79816** kWh
